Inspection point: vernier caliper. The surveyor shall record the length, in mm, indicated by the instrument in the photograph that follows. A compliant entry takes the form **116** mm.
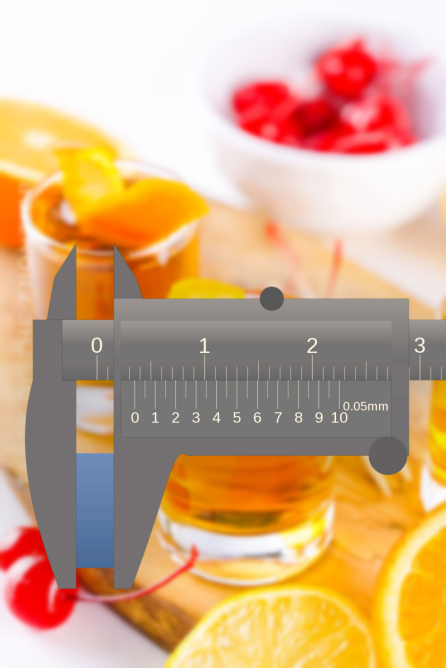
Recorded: **3.5** mm
